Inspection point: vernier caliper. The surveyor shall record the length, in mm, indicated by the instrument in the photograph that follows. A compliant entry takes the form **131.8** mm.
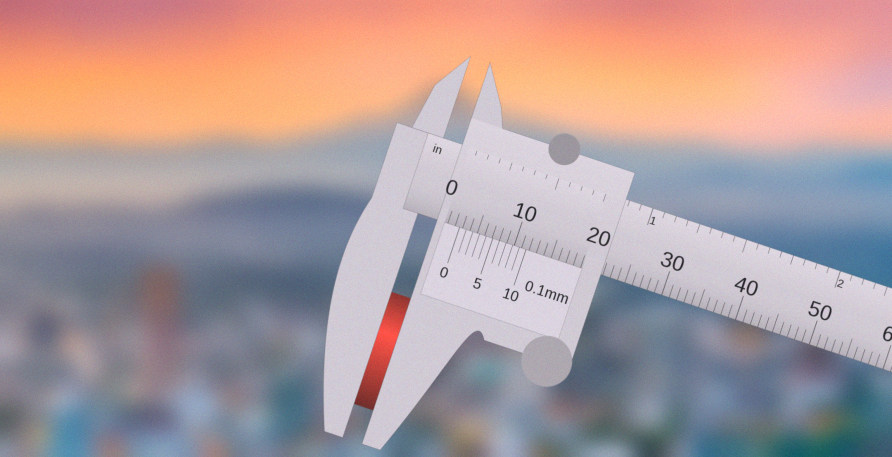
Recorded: **2.6** mm
